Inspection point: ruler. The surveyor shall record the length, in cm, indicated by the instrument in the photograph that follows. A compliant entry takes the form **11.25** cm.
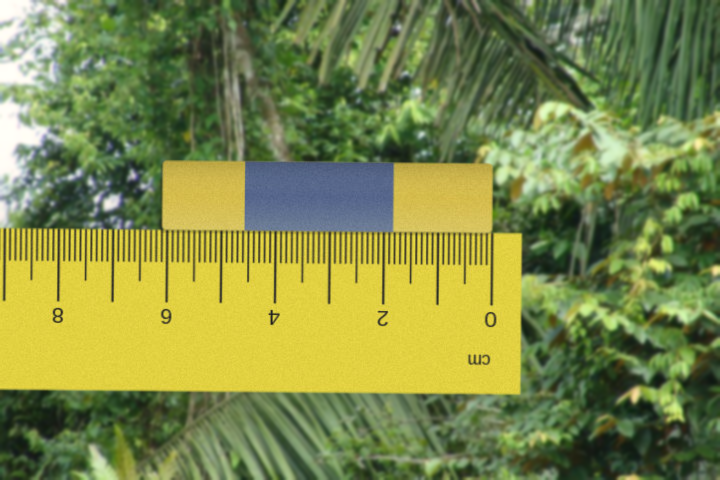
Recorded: **6.1** cm
